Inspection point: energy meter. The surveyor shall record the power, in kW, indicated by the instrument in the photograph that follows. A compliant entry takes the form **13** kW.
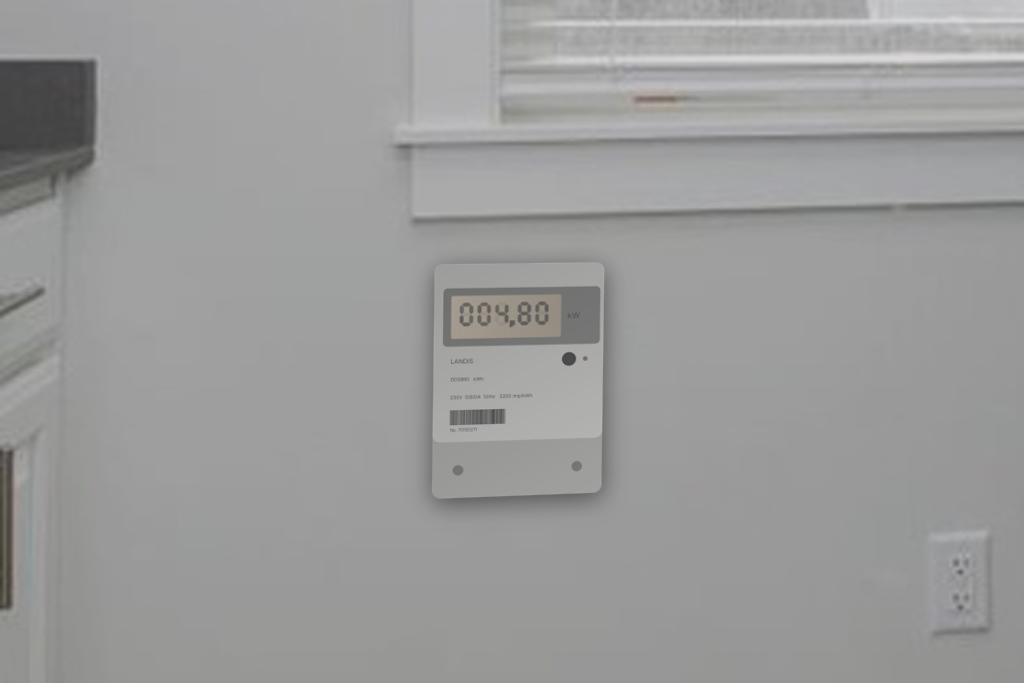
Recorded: **4.80** kW
